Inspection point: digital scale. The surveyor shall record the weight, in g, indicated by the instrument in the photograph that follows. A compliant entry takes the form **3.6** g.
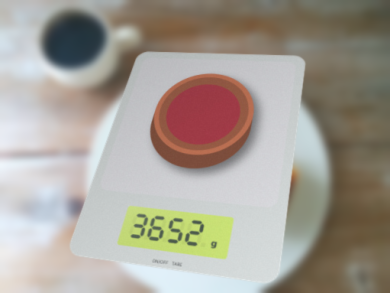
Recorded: **3652** g
